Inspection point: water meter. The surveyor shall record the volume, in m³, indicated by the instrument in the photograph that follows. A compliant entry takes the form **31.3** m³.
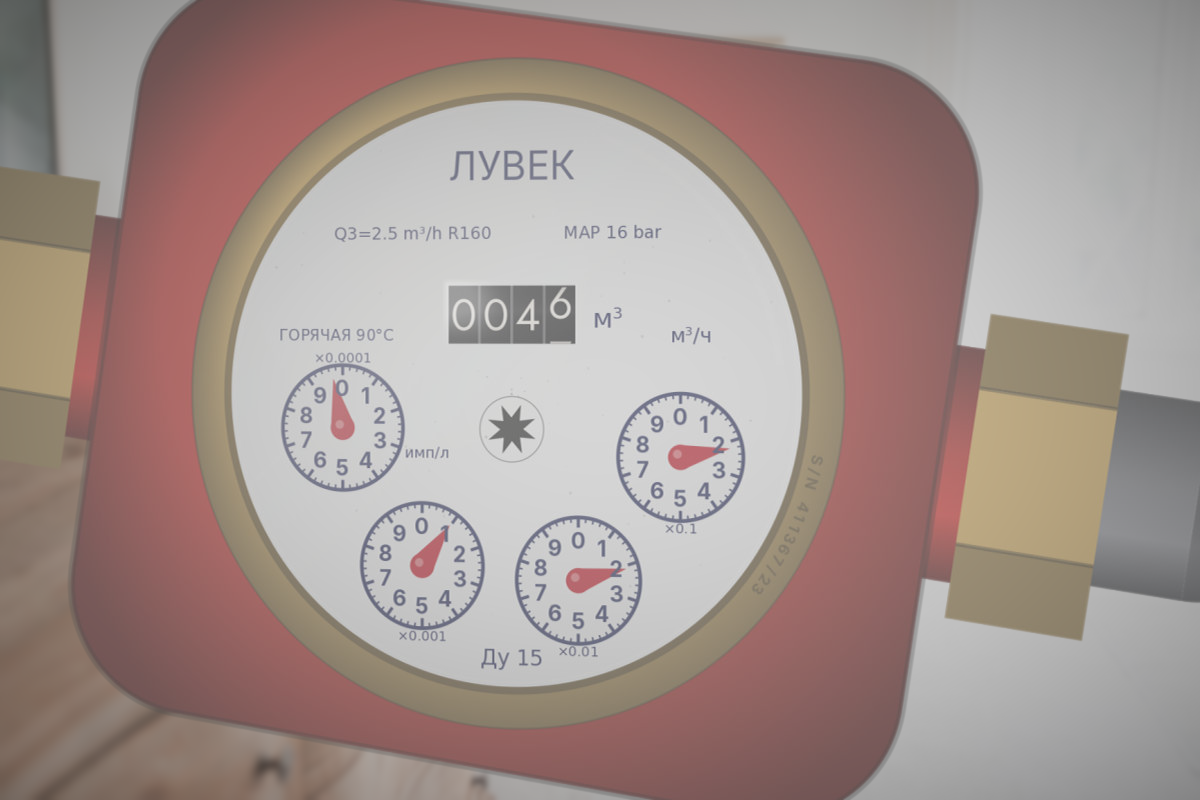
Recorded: **46.2209** m³
